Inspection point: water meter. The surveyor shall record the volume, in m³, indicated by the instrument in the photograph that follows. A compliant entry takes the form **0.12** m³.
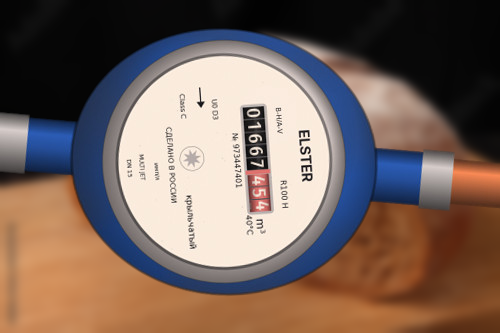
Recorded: **1667.454** m³
